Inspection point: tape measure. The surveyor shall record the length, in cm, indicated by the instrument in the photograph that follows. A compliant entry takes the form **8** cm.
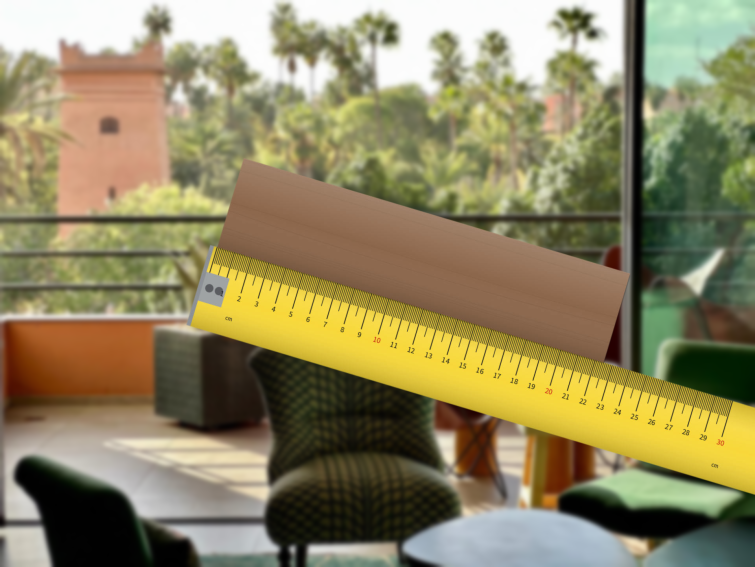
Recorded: **22.5** cm
